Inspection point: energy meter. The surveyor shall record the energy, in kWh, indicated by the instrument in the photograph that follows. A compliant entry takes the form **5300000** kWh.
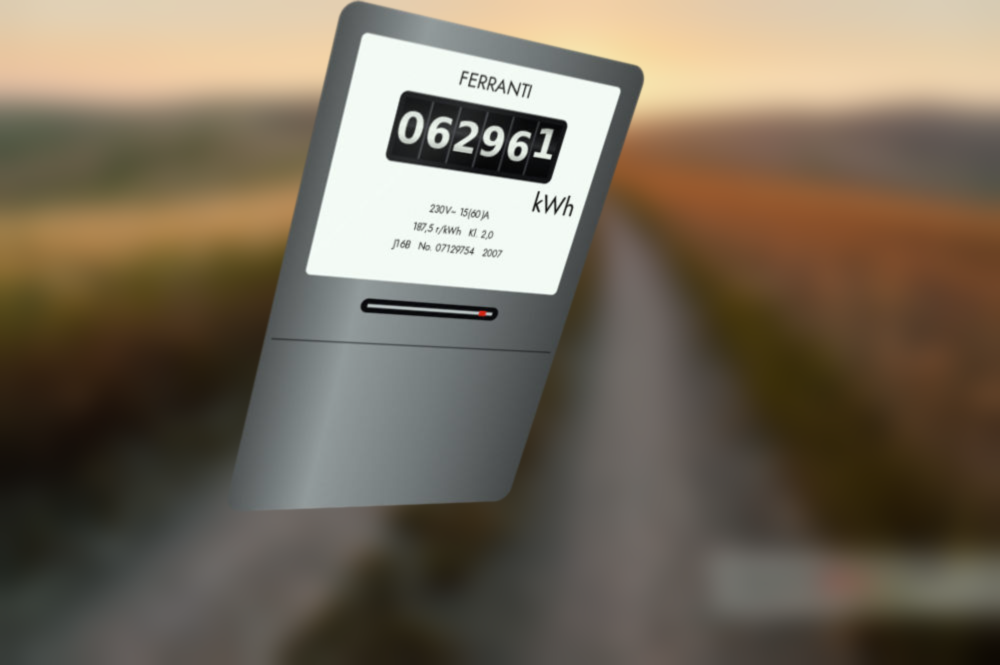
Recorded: **62961** kWh
